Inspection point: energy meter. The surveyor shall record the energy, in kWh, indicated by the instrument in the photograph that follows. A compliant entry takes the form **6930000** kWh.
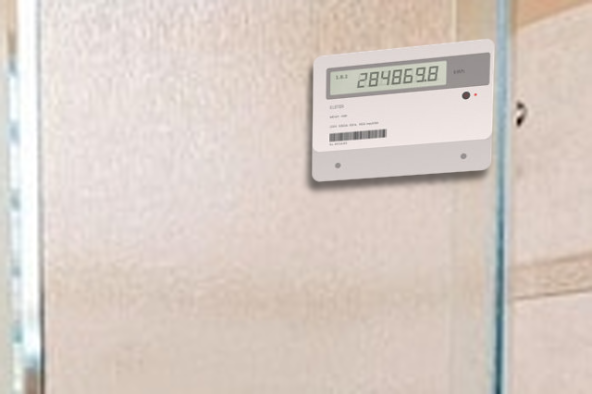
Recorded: **284869.8** kWh
